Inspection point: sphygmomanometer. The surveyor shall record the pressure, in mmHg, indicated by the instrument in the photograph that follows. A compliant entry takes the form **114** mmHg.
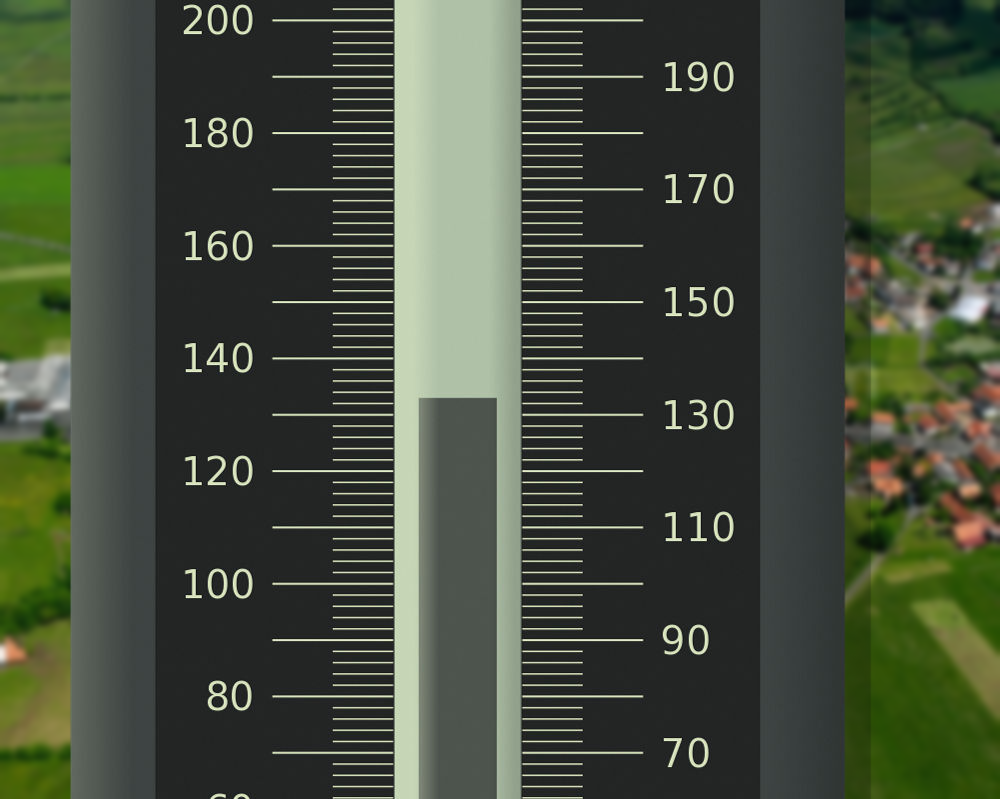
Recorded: **133** mmHg
